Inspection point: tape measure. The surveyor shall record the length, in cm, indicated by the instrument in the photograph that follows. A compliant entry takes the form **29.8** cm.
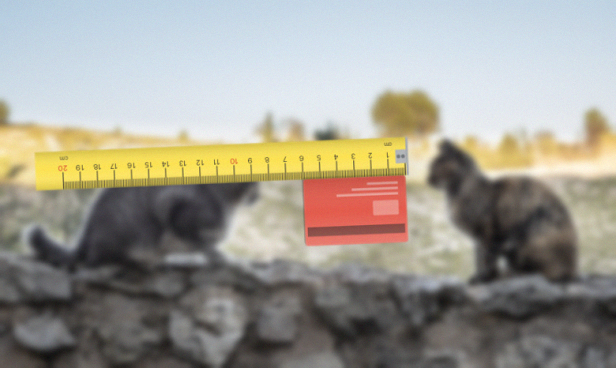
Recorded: **6** cm
